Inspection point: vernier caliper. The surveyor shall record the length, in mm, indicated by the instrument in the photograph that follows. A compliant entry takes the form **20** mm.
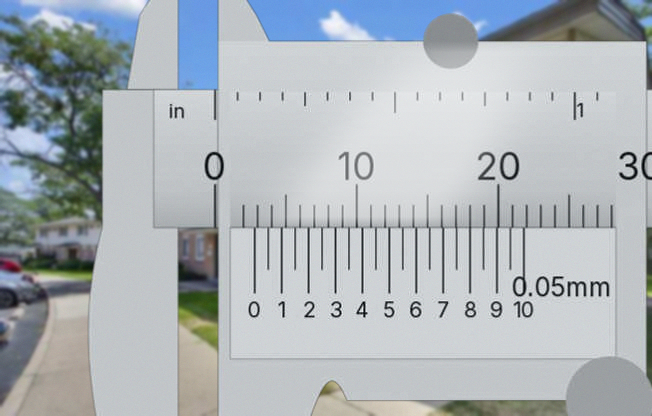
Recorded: **2.8** mm
